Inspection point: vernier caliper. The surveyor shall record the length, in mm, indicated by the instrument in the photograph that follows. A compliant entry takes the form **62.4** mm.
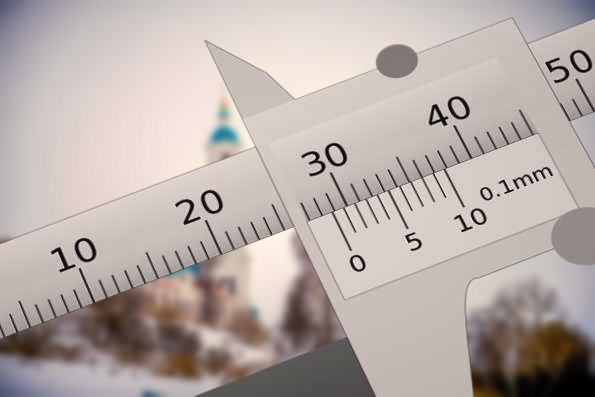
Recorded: **28.8** mm
